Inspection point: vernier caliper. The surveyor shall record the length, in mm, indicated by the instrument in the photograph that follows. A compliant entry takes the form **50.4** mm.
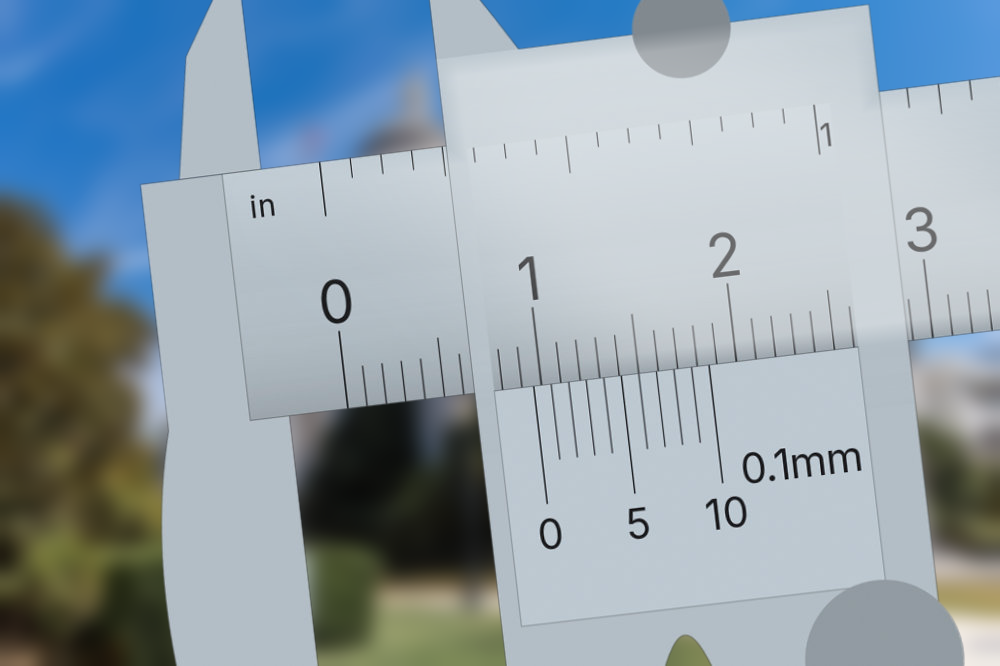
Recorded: **9.6** mm
